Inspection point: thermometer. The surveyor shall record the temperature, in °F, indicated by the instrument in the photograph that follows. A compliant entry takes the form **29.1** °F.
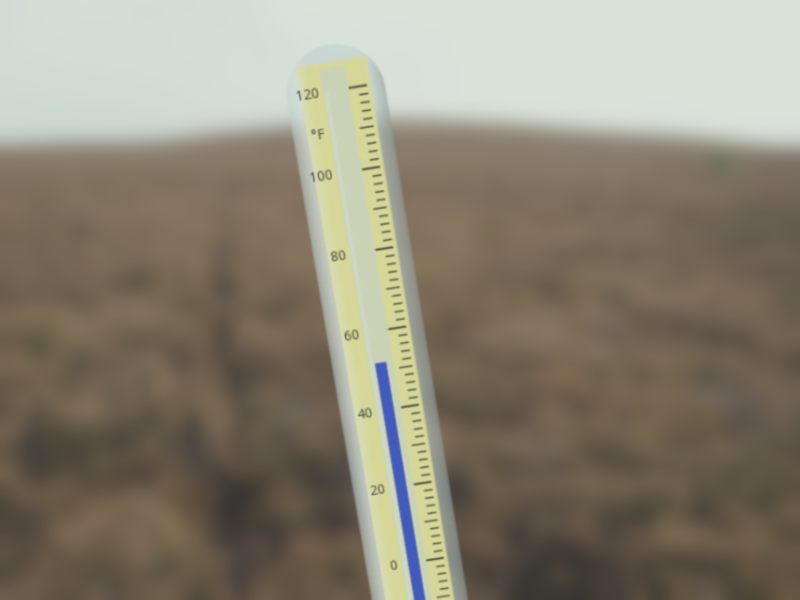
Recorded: **52** °F
